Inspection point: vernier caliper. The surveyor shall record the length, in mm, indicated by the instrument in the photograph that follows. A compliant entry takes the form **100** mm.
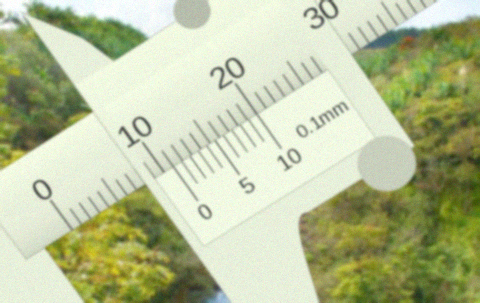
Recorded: **11.0** mm
